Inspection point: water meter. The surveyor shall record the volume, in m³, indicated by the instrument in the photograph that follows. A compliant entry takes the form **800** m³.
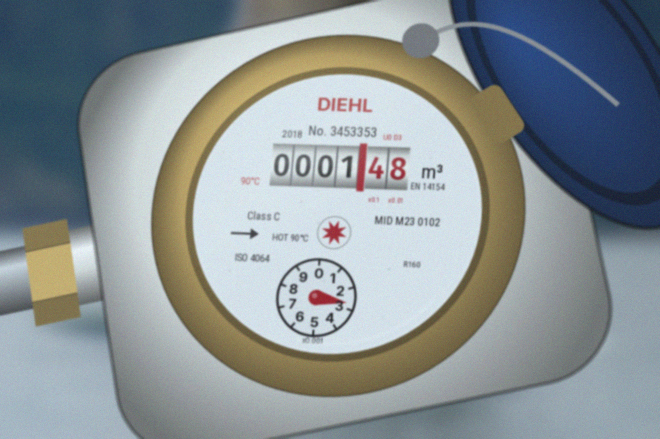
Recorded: **1.482** m³
